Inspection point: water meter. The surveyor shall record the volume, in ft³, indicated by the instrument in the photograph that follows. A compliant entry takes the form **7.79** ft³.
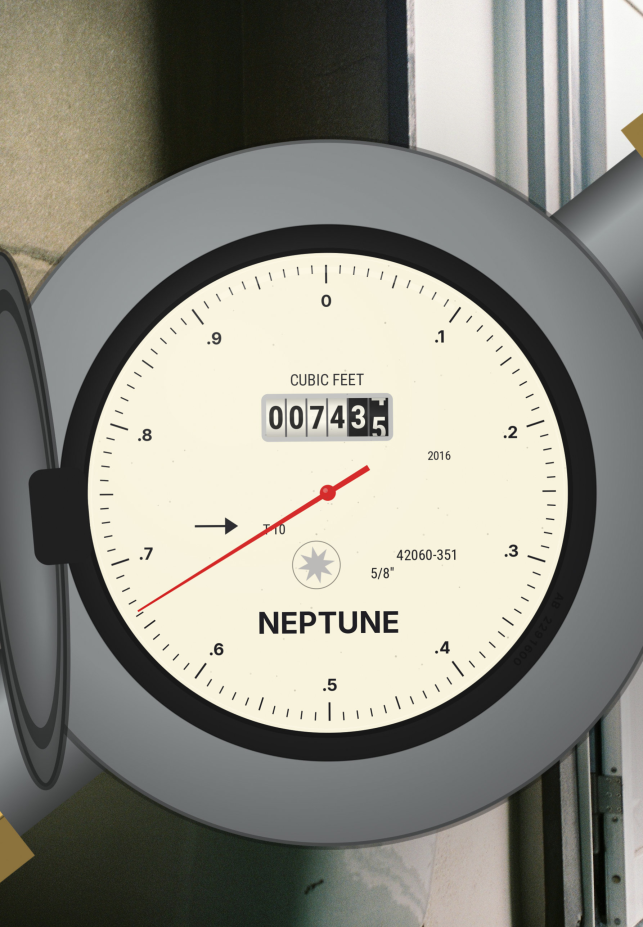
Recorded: **7434.66** ft³
